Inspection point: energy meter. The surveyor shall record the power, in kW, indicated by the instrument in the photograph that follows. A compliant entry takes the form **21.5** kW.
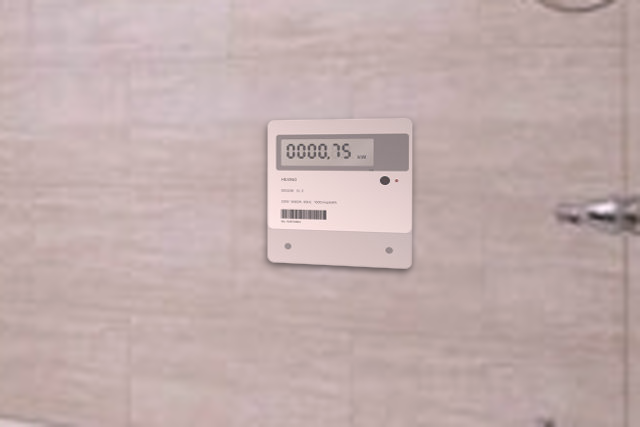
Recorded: **0.75** kW
